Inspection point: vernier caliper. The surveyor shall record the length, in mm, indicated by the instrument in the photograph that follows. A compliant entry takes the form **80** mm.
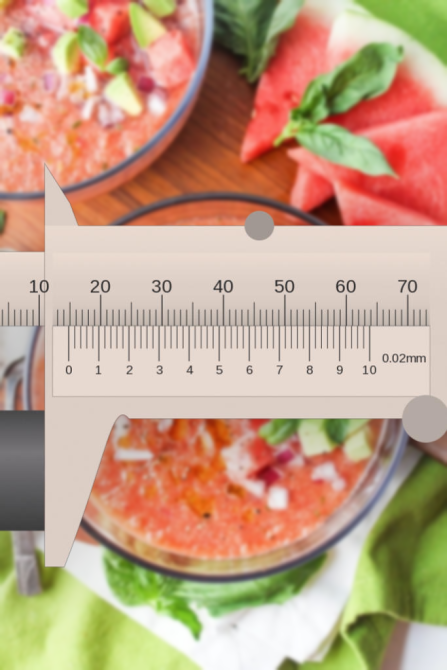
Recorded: **14.8** mm
